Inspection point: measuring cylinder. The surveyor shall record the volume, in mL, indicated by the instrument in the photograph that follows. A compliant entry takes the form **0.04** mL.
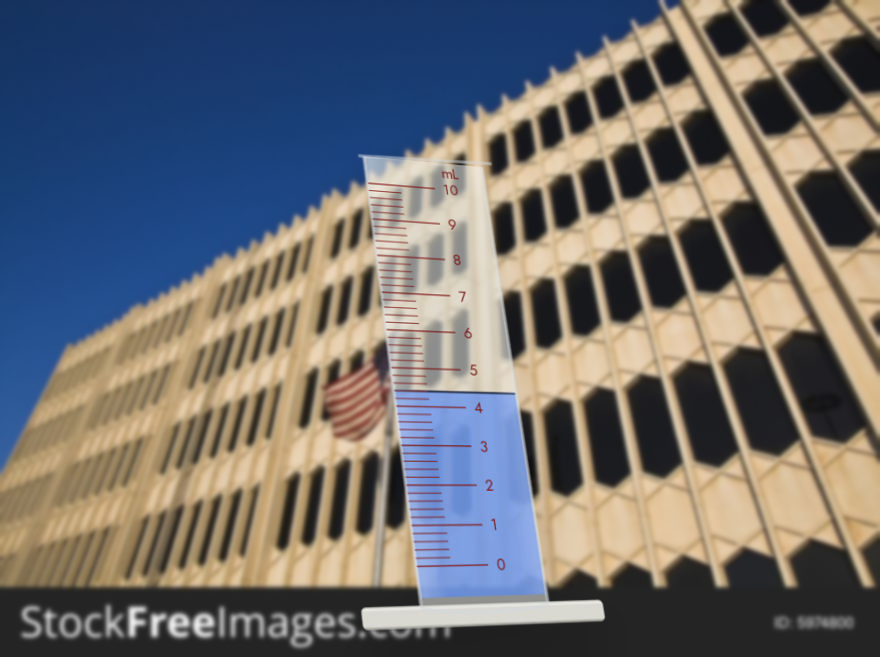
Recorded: **4.4** mL
